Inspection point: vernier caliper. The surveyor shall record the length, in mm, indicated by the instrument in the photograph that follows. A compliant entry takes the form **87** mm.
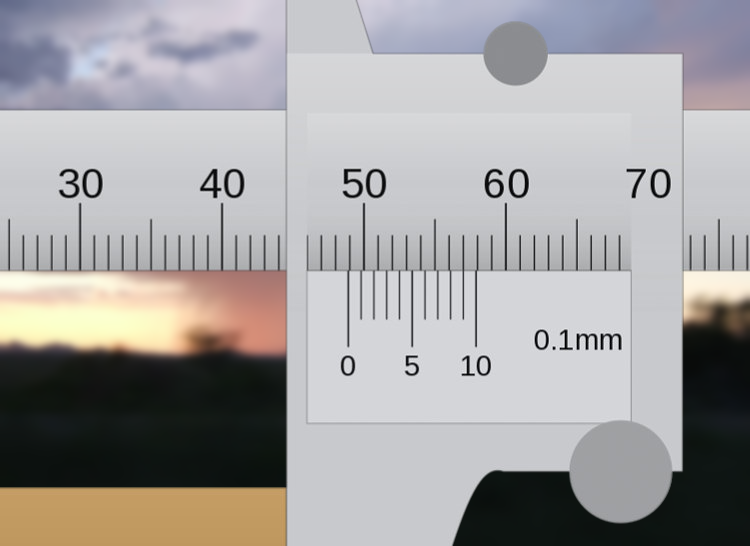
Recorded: **48.9** mm
